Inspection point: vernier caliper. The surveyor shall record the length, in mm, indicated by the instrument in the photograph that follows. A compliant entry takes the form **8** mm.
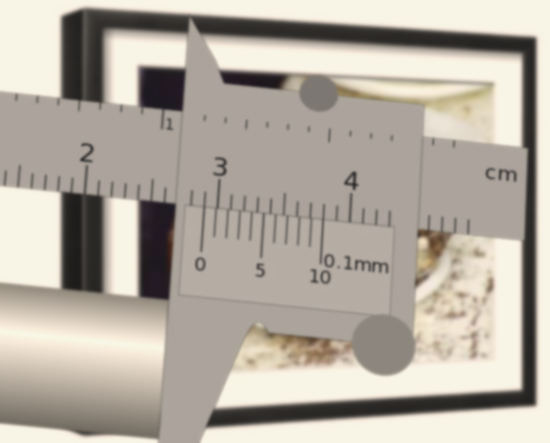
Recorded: **29.0** mm
